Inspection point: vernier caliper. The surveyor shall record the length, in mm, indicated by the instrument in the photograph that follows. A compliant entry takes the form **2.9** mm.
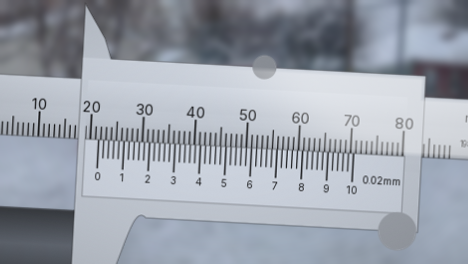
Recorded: **21.6** mm
